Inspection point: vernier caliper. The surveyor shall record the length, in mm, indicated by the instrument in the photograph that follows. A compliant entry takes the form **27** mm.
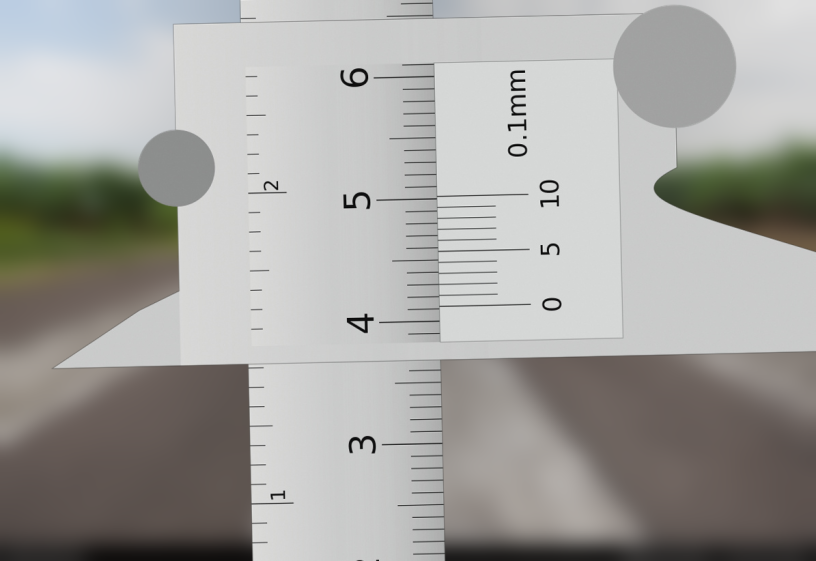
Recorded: **41.2** mm
